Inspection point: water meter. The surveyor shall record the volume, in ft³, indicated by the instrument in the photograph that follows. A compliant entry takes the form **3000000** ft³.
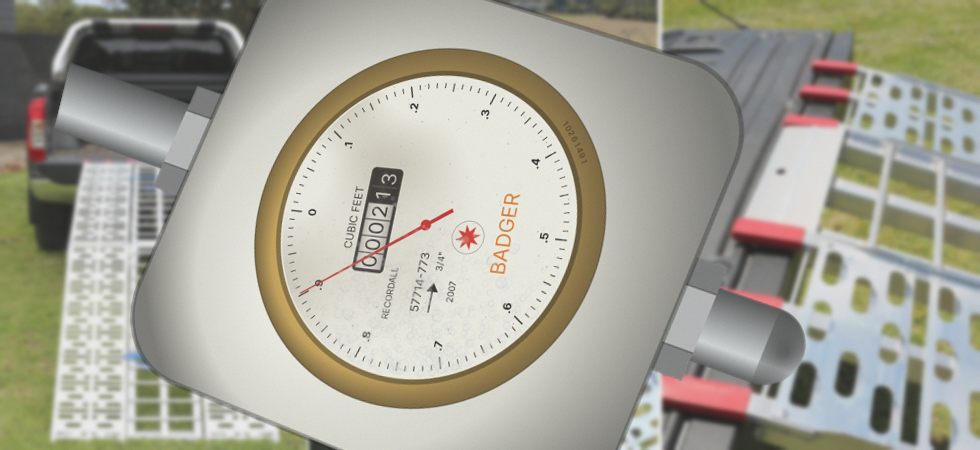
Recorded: **212.90** ft³
